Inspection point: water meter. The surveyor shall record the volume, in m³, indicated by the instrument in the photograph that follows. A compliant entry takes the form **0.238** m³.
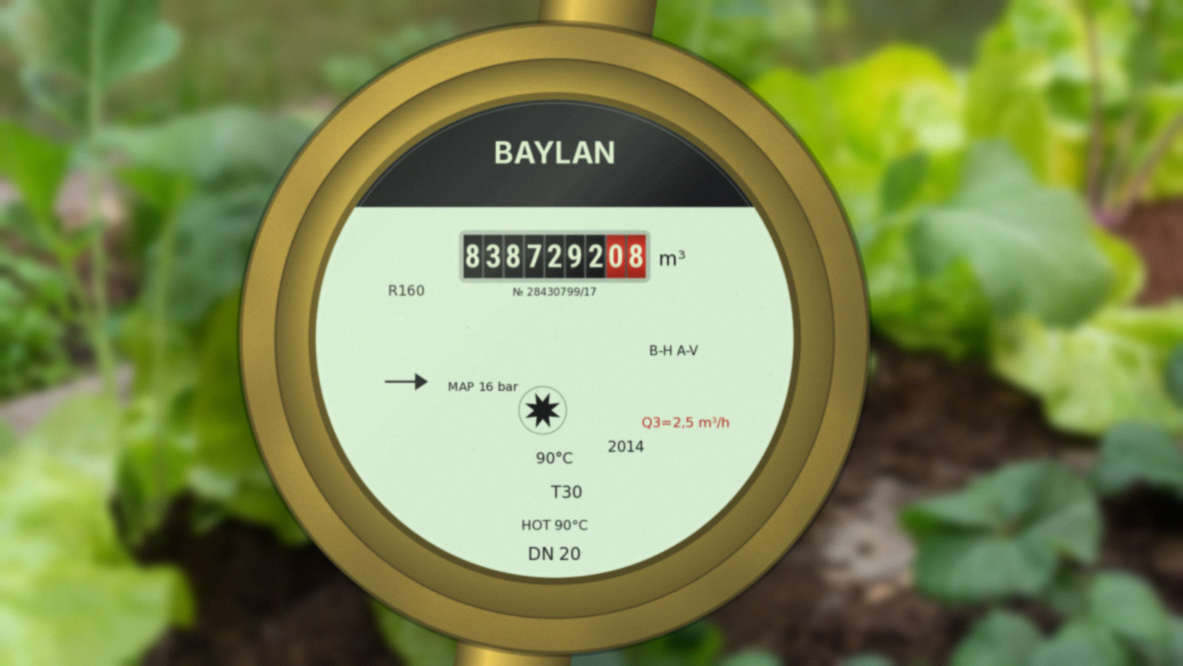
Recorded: **8387292.08** m³
